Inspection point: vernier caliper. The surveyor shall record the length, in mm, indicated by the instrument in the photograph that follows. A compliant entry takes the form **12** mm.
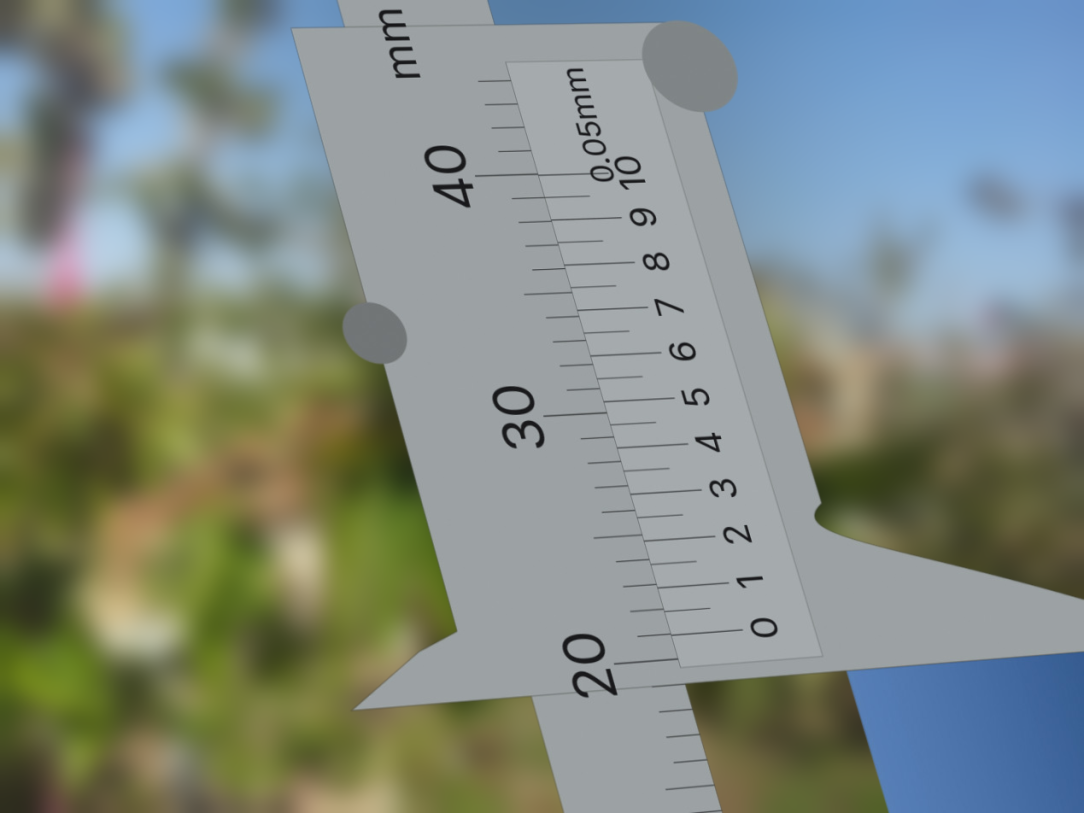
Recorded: **20.95** mm
